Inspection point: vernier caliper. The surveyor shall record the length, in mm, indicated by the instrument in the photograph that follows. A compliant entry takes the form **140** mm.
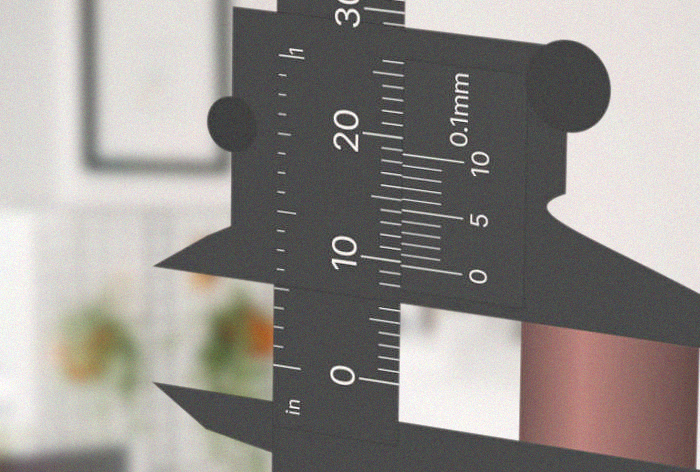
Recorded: **9.7** mm
